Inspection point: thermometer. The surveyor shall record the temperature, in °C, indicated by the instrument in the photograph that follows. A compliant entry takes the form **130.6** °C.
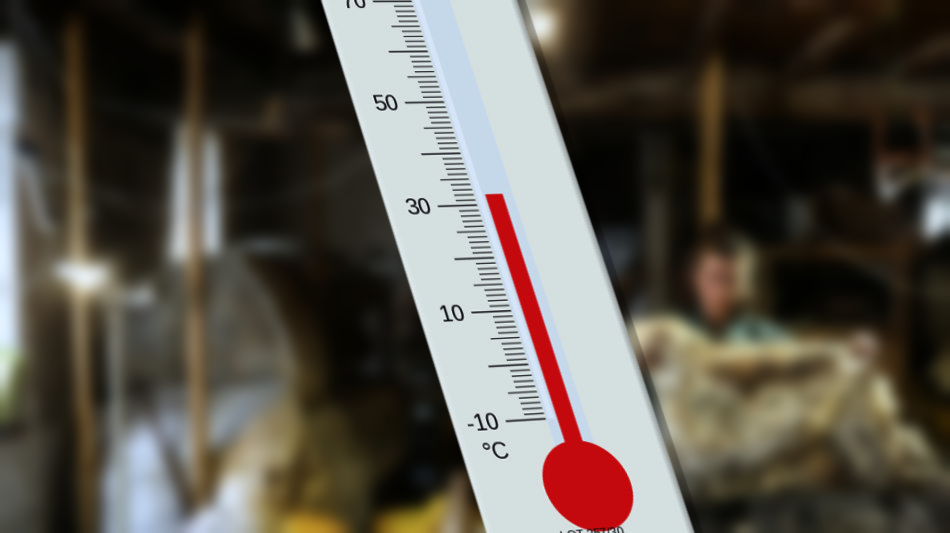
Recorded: **32** °C
